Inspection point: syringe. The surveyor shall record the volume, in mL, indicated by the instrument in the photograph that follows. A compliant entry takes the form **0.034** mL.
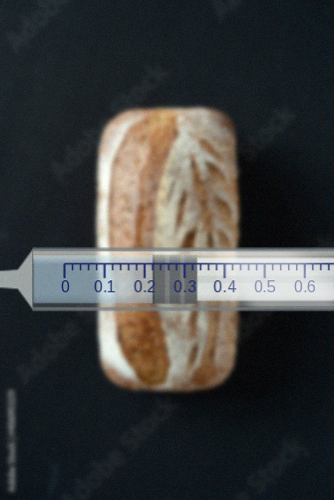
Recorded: **0.22** mL
